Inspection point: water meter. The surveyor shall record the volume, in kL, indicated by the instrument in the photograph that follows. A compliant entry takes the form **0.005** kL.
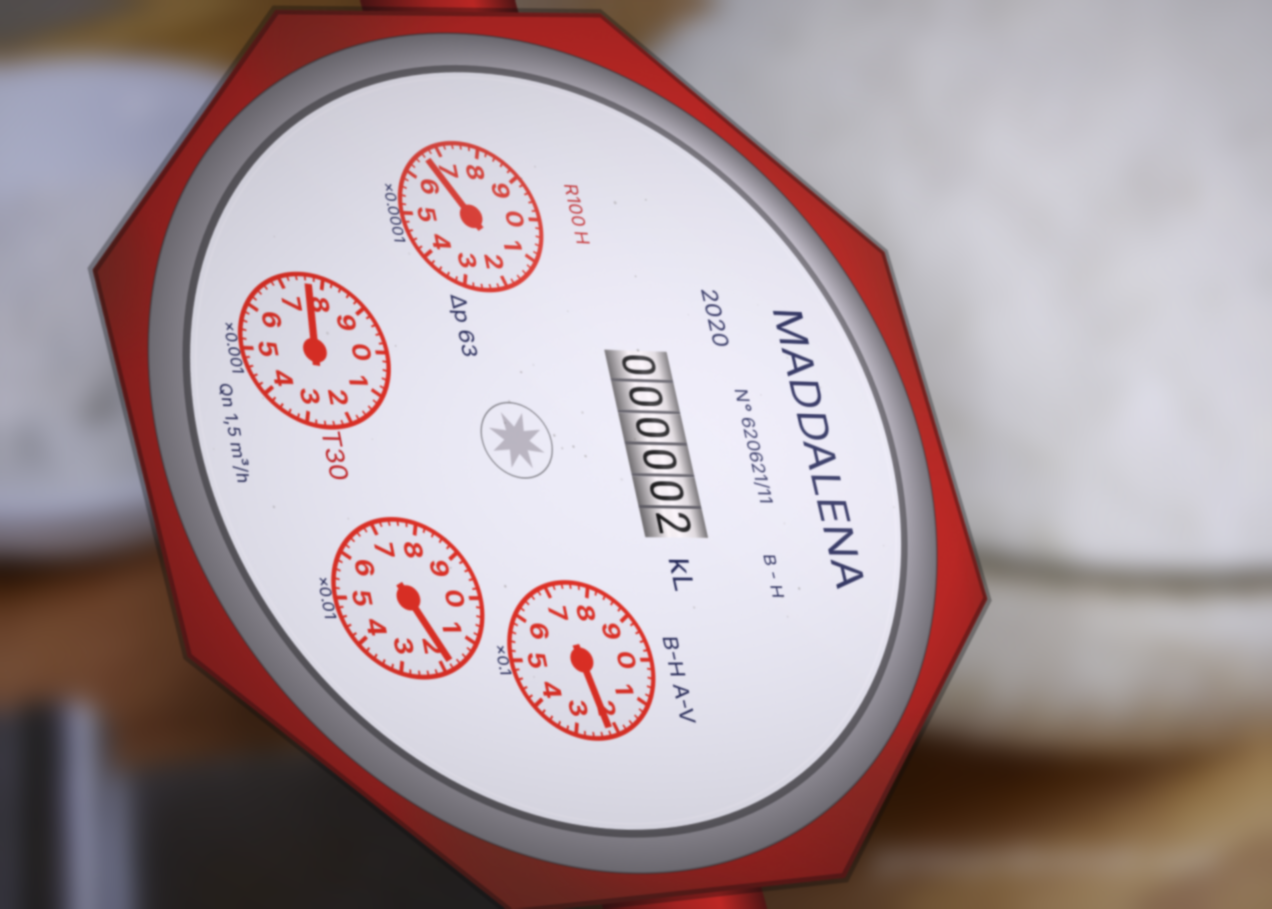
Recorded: **2.2176** kL
